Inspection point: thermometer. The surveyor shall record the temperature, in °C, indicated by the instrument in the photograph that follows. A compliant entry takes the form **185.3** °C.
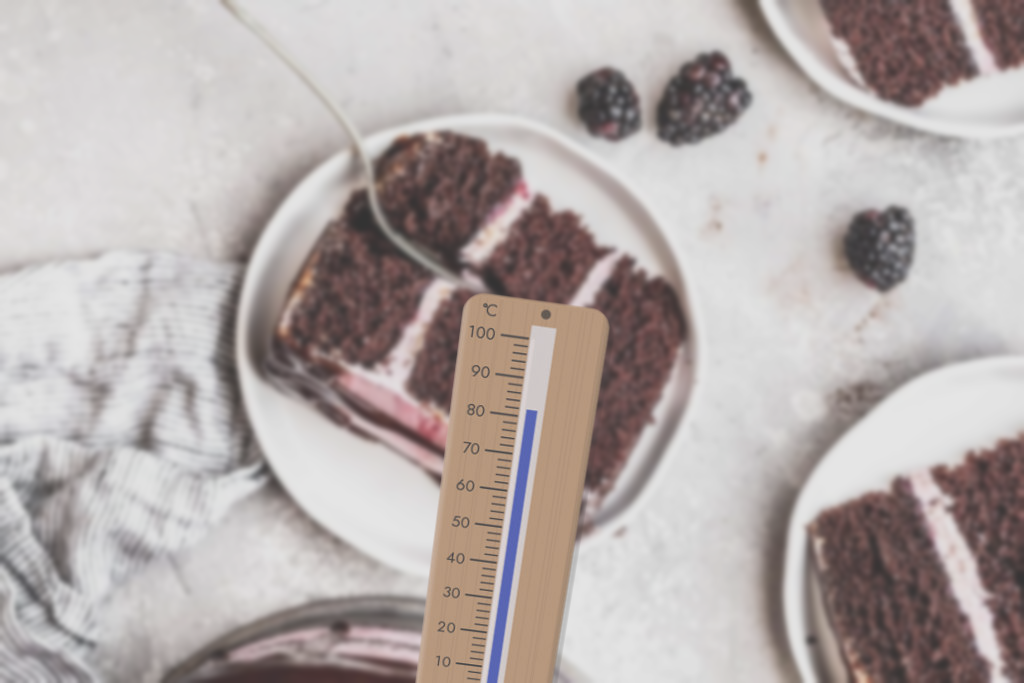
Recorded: **82** °C
